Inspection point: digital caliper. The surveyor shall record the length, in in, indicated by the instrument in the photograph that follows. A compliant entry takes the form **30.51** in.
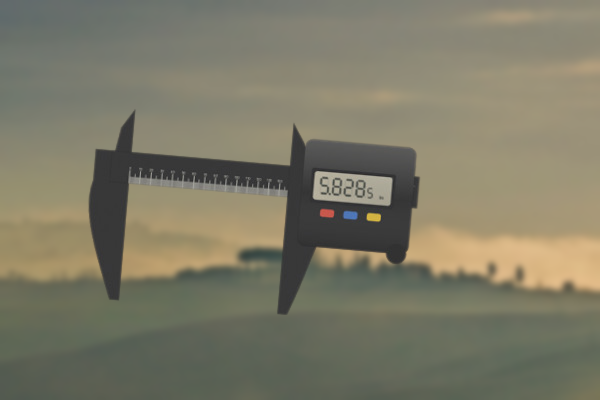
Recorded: **5.8285** in
